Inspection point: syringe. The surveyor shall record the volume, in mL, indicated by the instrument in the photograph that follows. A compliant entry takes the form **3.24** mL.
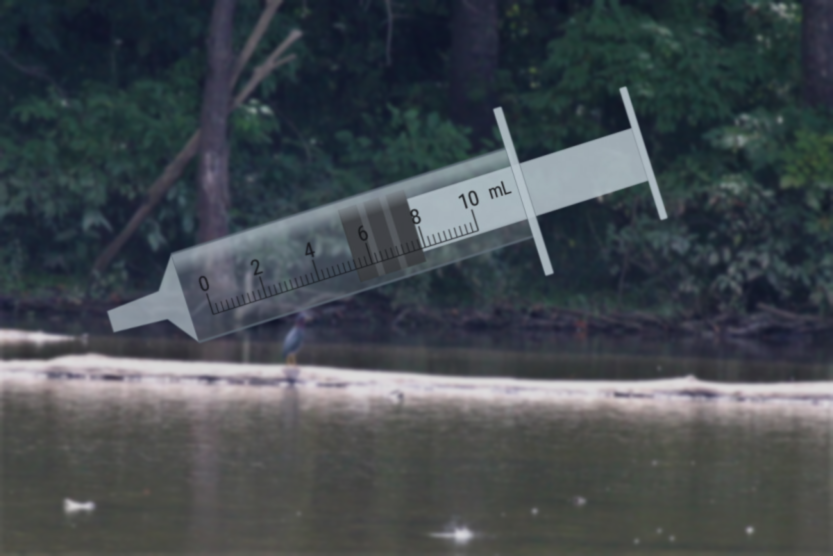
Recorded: **5.4** mL
